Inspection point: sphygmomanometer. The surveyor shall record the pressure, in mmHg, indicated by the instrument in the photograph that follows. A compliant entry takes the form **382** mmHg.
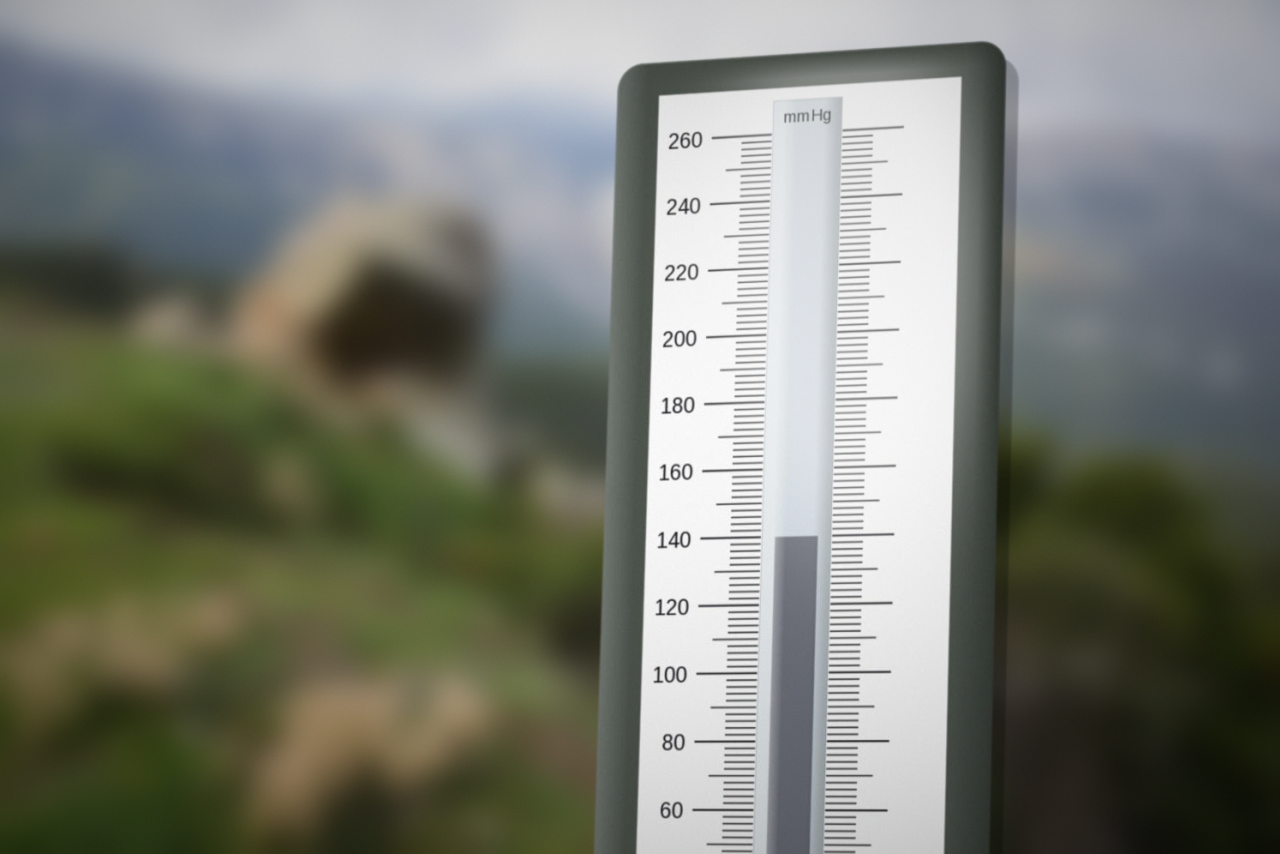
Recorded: **140** mmHg
